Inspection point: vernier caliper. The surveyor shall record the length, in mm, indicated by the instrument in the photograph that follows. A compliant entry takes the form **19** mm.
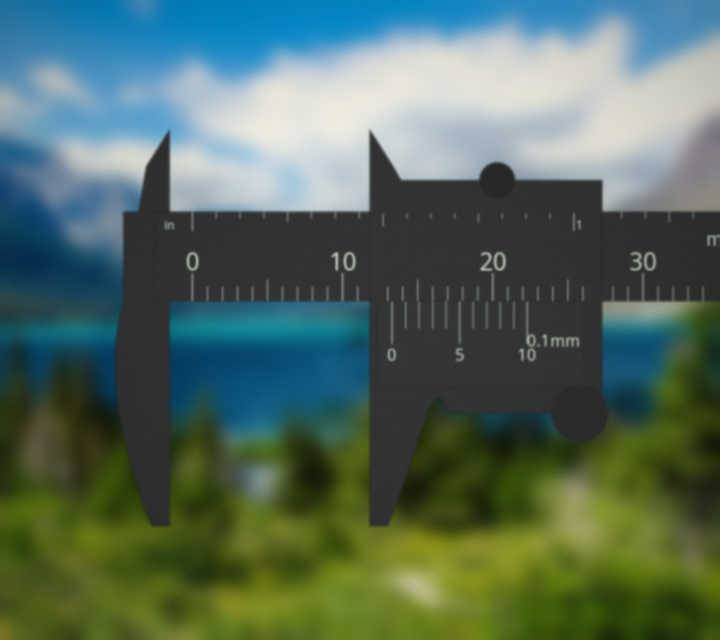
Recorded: **13.3** mm
